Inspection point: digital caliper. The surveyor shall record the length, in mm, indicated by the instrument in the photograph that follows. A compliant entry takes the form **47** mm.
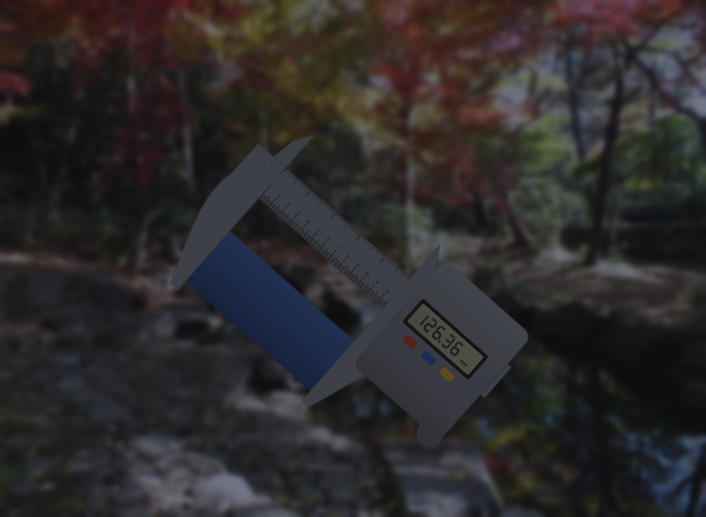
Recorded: **126.36** mm
